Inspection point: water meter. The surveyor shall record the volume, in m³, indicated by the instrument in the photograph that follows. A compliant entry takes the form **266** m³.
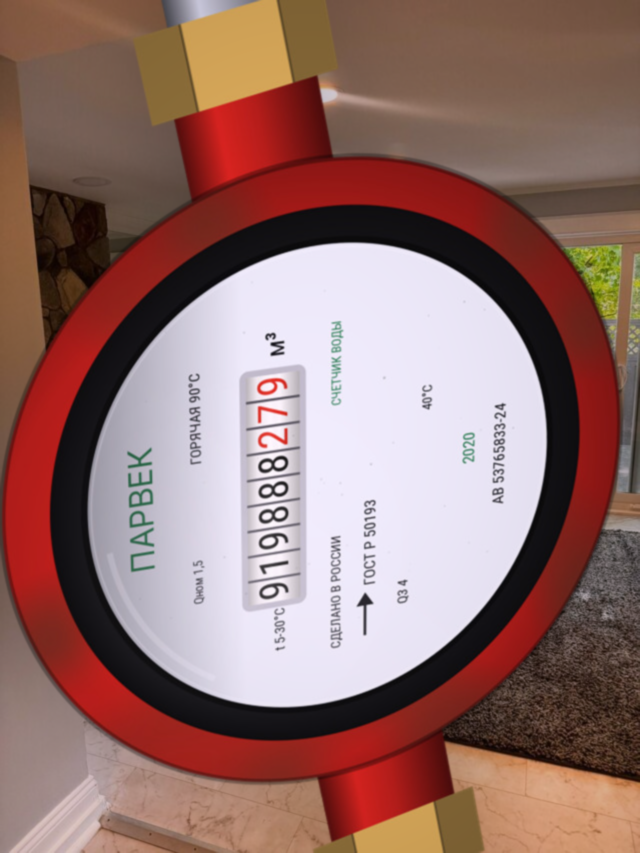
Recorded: **919888.279** m³
